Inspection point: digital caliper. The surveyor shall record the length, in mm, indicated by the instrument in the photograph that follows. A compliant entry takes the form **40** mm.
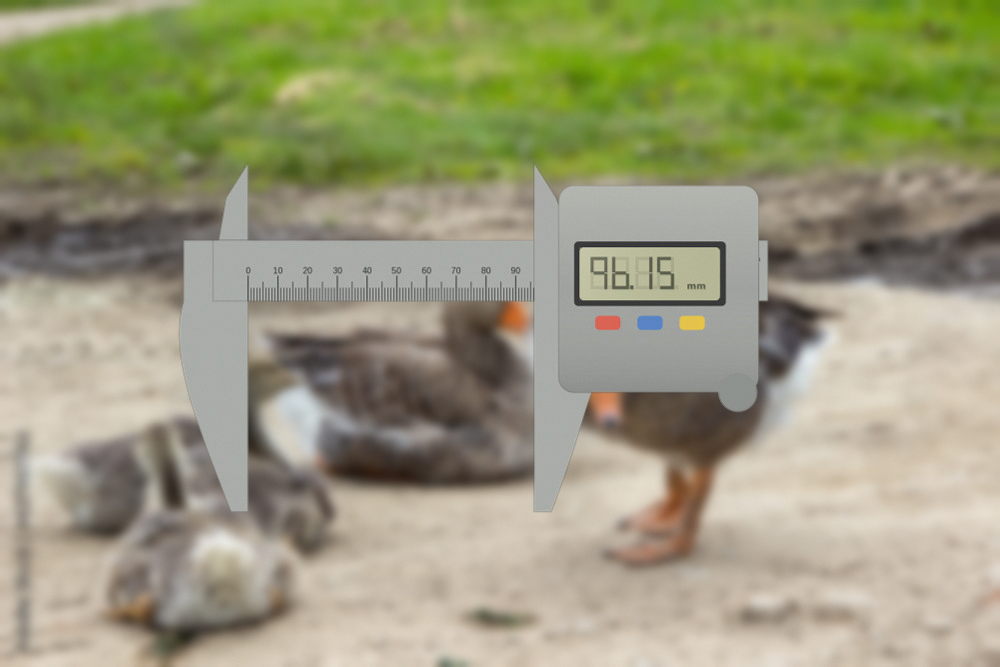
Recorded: **96.15** mm
